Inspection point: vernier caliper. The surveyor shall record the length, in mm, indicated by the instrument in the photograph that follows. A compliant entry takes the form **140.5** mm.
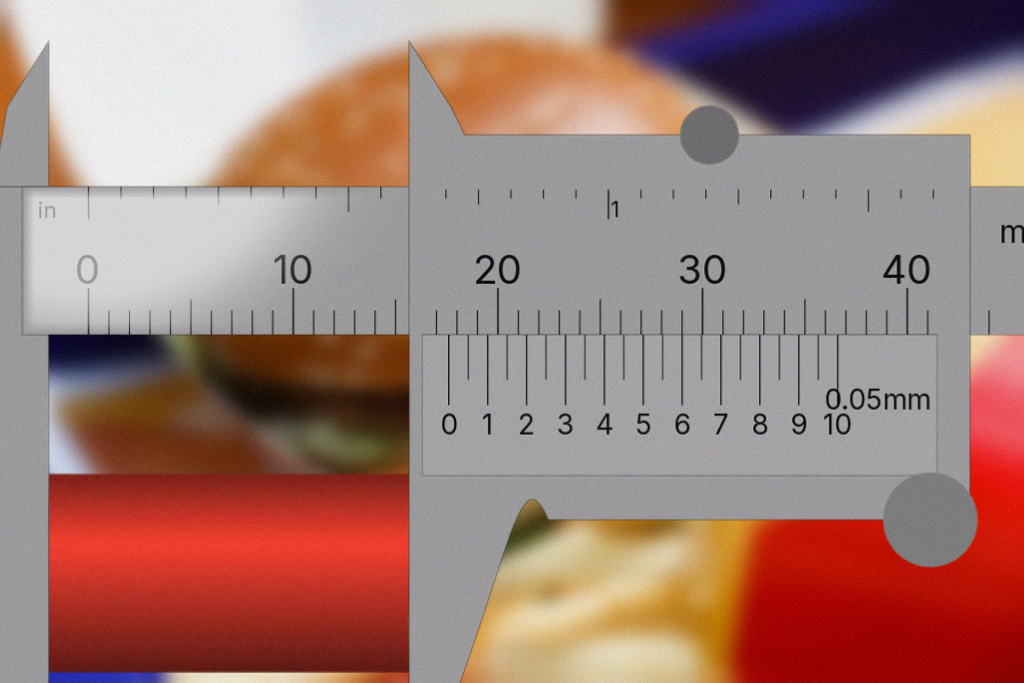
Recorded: **17.6** mm
